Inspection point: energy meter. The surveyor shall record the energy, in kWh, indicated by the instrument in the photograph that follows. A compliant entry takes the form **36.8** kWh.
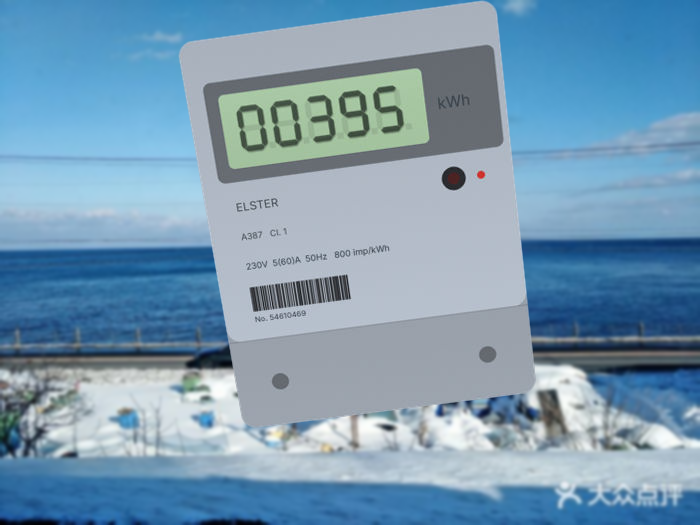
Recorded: **395** kWh
